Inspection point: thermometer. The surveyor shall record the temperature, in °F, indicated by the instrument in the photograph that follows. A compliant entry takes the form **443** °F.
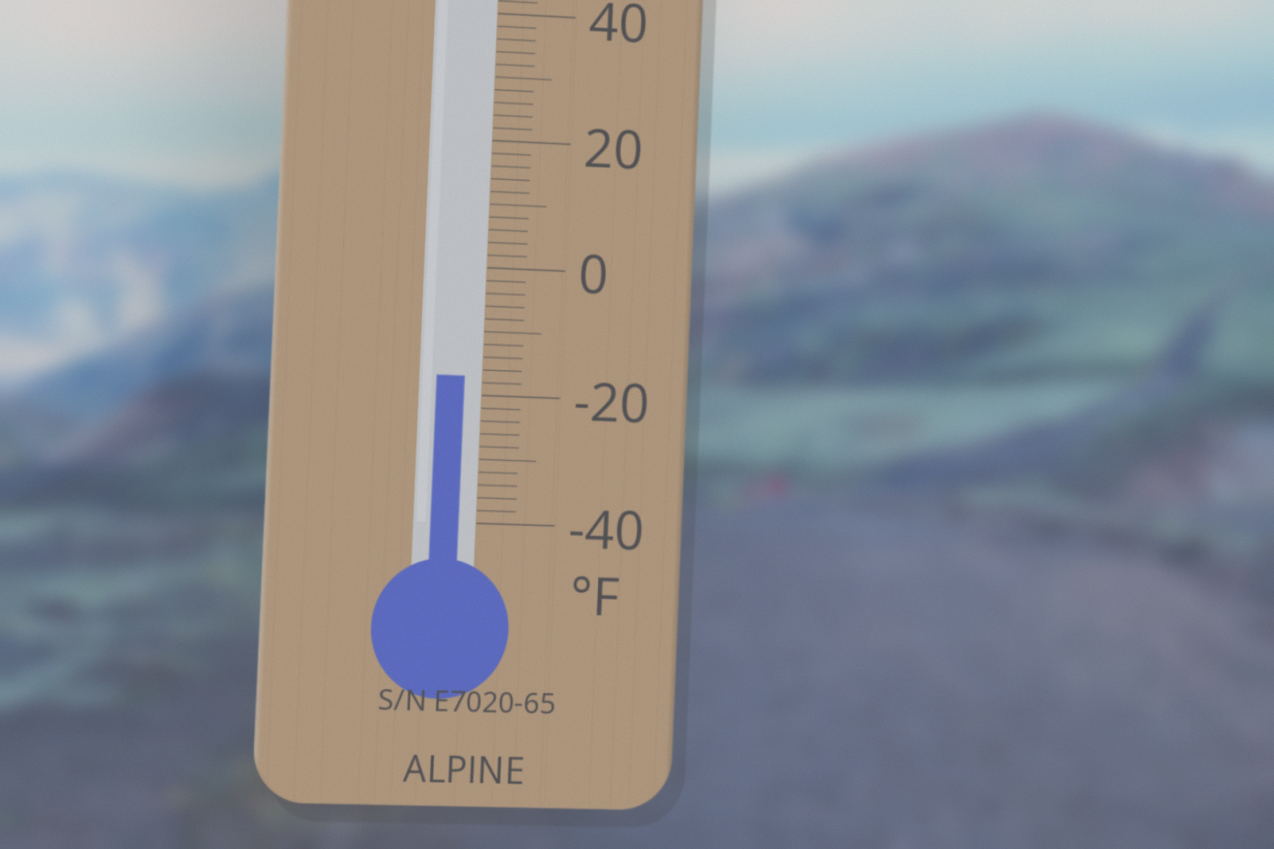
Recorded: **-17** °F
